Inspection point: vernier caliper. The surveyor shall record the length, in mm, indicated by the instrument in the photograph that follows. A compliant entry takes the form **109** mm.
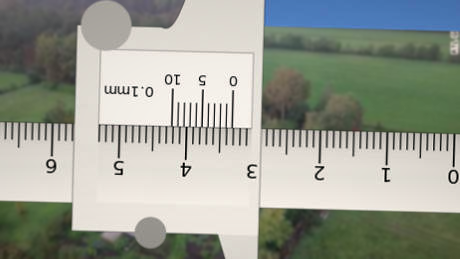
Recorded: **33.2** mm
